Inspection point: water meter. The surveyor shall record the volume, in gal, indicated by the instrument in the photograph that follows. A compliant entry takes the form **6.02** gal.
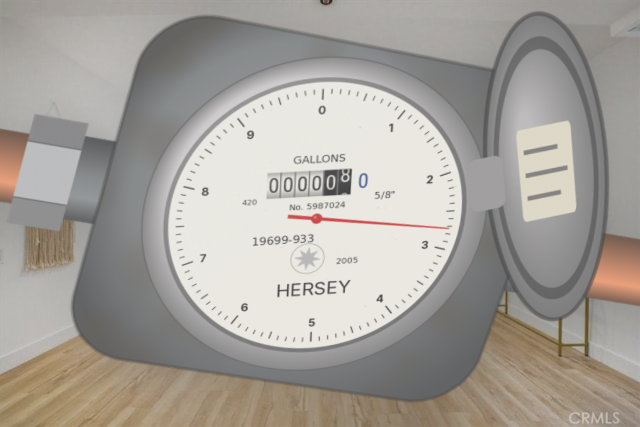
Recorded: **82.7** gal
